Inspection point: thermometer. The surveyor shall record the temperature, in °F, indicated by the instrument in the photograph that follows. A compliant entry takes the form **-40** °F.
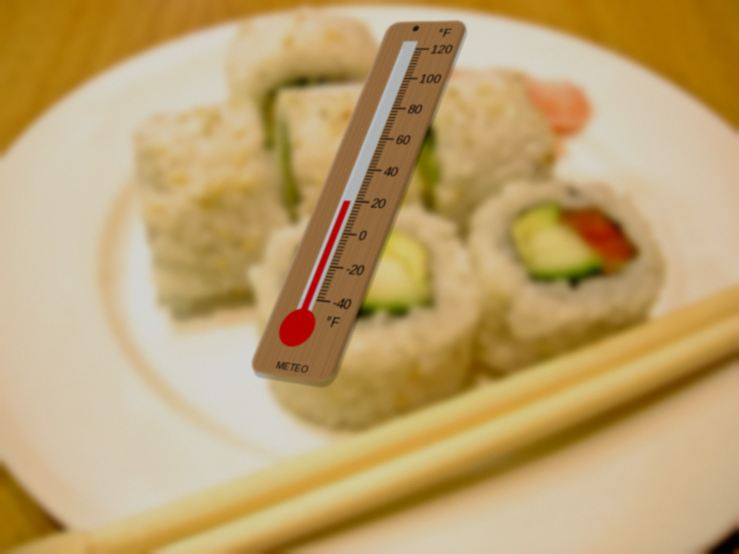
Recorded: **20** °F
